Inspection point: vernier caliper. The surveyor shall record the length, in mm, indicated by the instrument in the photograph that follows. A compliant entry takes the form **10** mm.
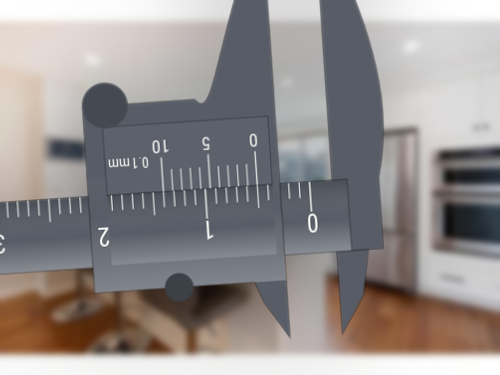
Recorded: **5.0** mm
